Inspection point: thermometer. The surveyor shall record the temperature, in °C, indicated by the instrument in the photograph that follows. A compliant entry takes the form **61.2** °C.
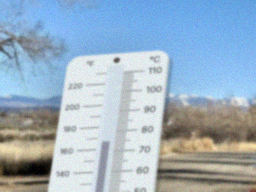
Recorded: **75** °C
